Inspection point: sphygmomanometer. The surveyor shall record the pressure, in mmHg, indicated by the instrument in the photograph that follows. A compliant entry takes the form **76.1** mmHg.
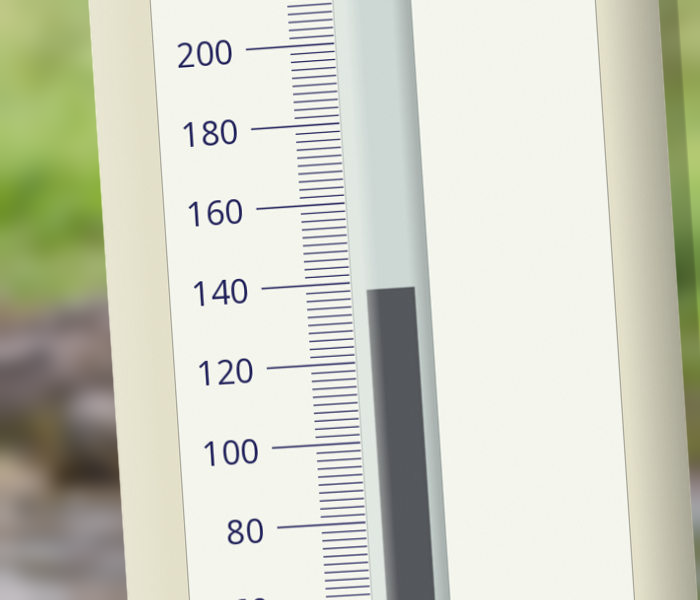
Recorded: **138** mmHg
